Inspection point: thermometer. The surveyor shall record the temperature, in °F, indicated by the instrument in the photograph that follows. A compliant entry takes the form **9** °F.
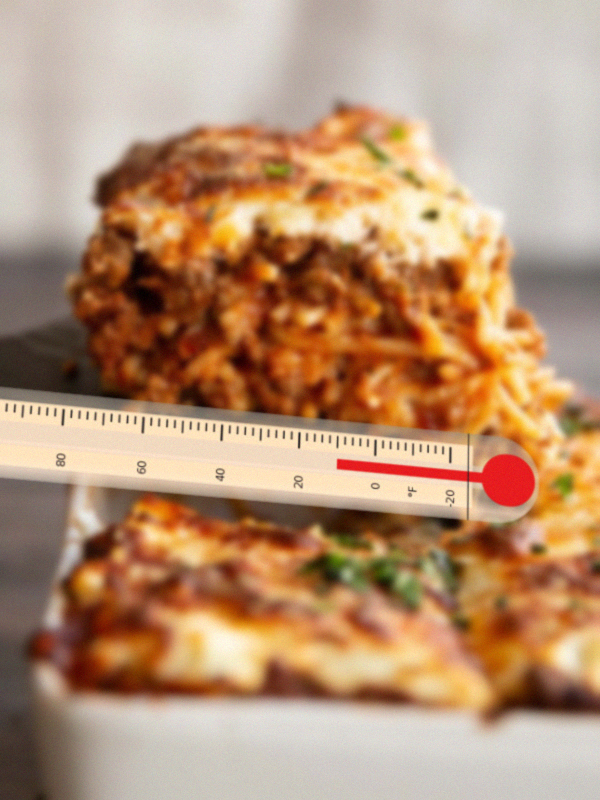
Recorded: **10** °F
